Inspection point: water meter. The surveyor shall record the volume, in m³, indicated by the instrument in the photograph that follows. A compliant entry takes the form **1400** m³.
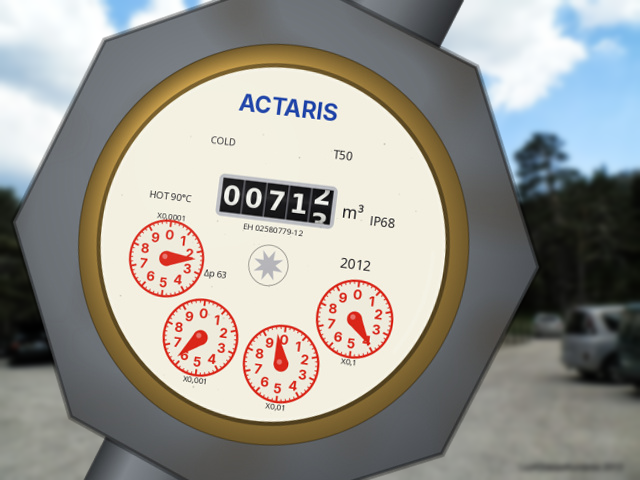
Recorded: **712.3962** m³
